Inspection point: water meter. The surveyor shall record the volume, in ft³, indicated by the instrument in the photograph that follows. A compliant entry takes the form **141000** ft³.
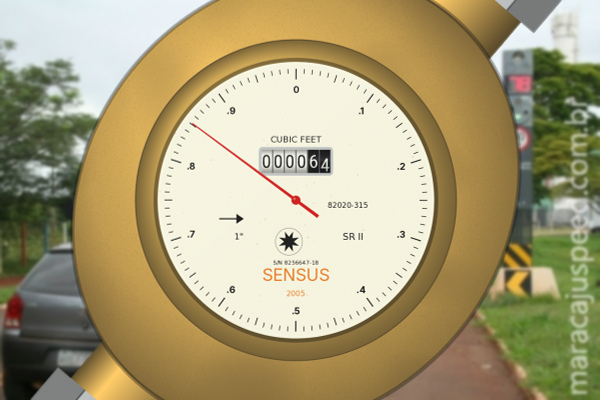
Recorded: **63.85** ft³
